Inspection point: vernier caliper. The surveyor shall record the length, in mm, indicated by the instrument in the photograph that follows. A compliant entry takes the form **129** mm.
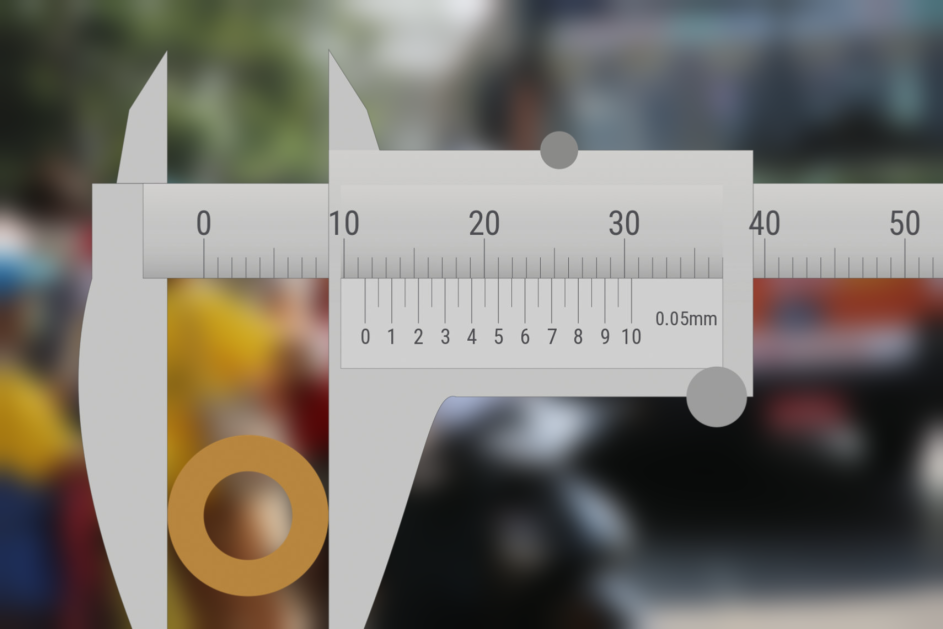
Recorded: **11.5** mm
